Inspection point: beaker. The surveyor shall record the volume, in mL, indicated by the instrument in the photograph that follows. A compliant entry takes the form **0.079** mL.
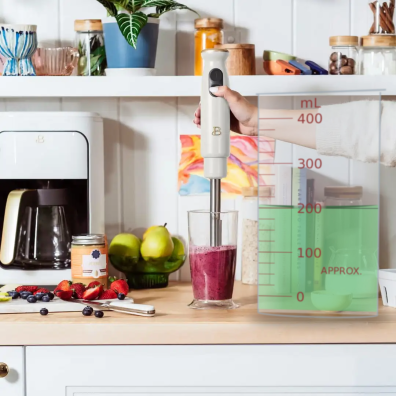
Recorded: **200** mL
